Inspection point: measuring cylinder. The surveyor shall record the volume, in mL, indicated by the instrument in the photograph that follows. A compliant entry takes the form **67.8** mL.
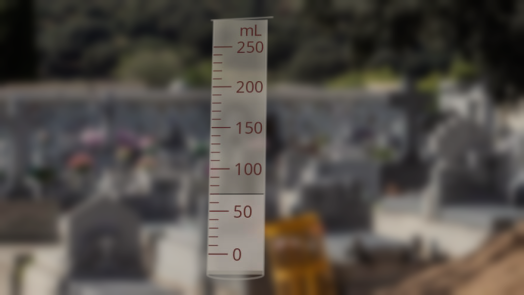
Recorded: **70** mL
